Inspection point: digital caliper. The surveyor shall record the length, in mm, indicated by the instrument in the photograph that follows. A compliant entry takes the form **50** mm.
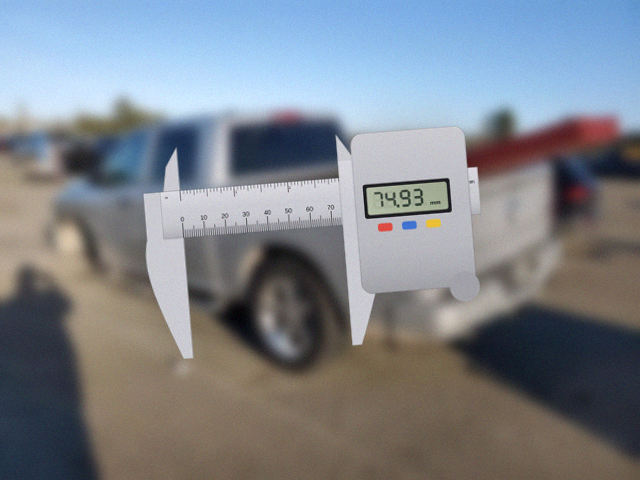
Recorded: **74.93** mm
